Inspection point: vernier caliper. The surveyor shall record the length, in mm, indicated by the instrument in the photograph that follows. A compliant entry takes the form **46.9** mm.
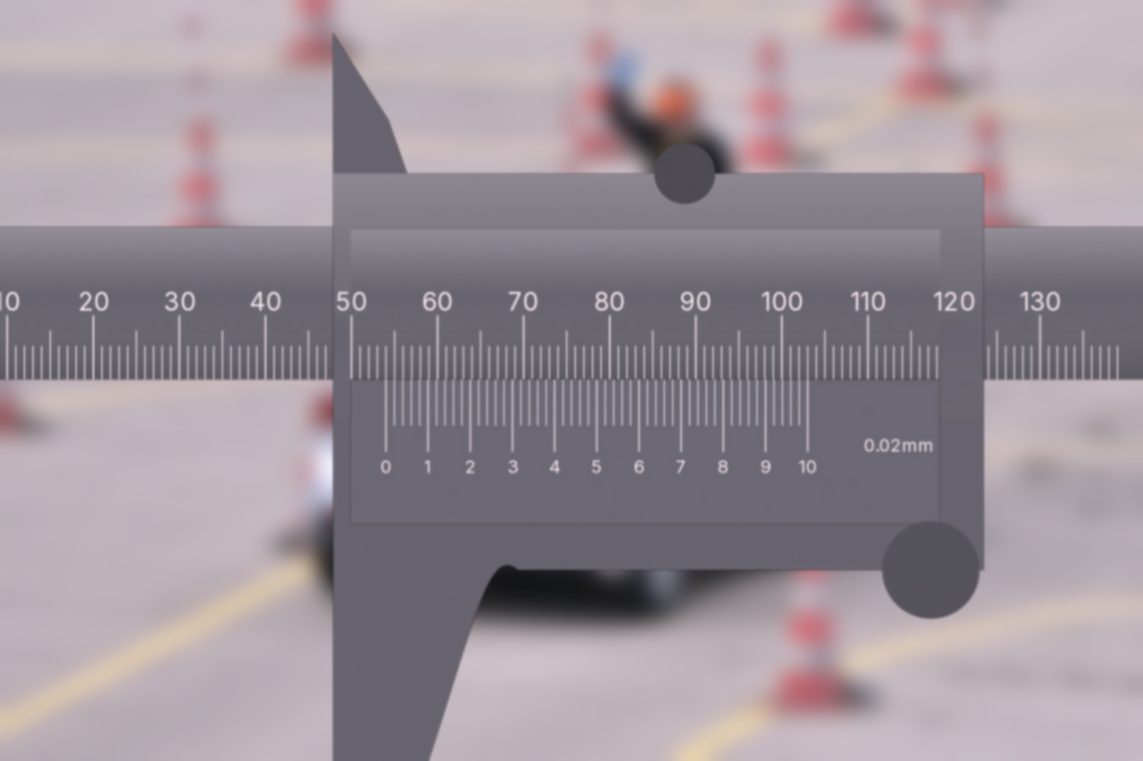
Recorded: **54.0** mm
